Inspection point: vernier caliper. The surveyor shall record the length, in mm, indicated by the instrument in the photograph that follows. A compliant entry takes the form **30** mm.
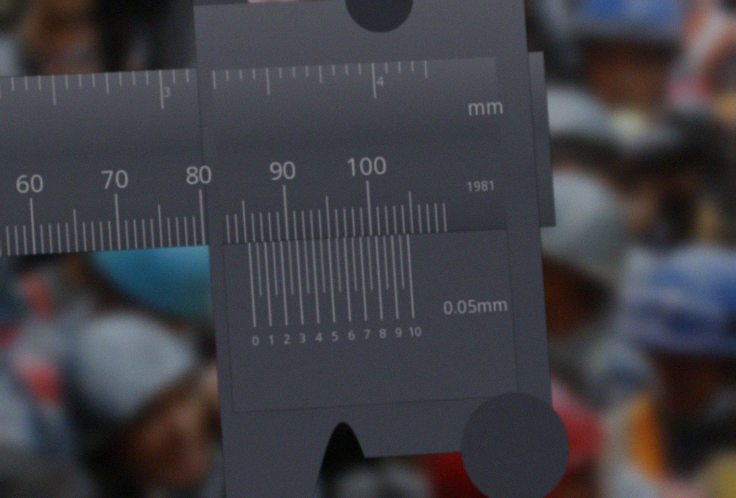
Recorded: **85.4** mm
